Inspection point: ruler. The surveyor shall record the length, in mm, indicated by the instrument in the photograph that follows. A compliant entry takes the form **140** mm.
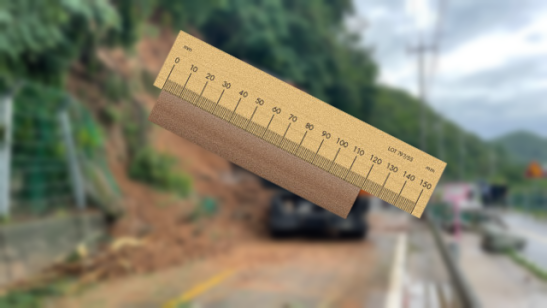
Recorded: **120** mm
